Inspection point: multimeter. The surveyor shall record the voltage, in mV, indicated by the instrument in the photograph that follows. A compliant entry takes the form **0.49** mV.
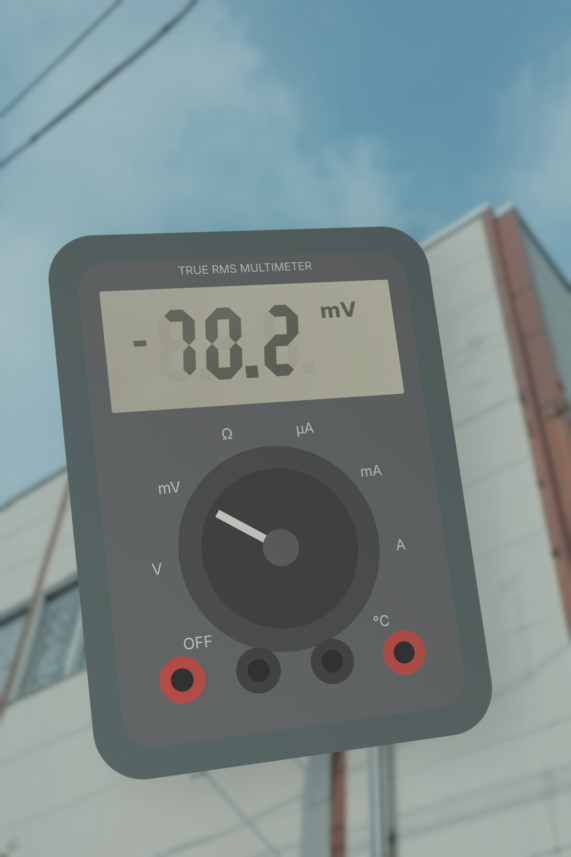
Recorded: **-70.2** mV
